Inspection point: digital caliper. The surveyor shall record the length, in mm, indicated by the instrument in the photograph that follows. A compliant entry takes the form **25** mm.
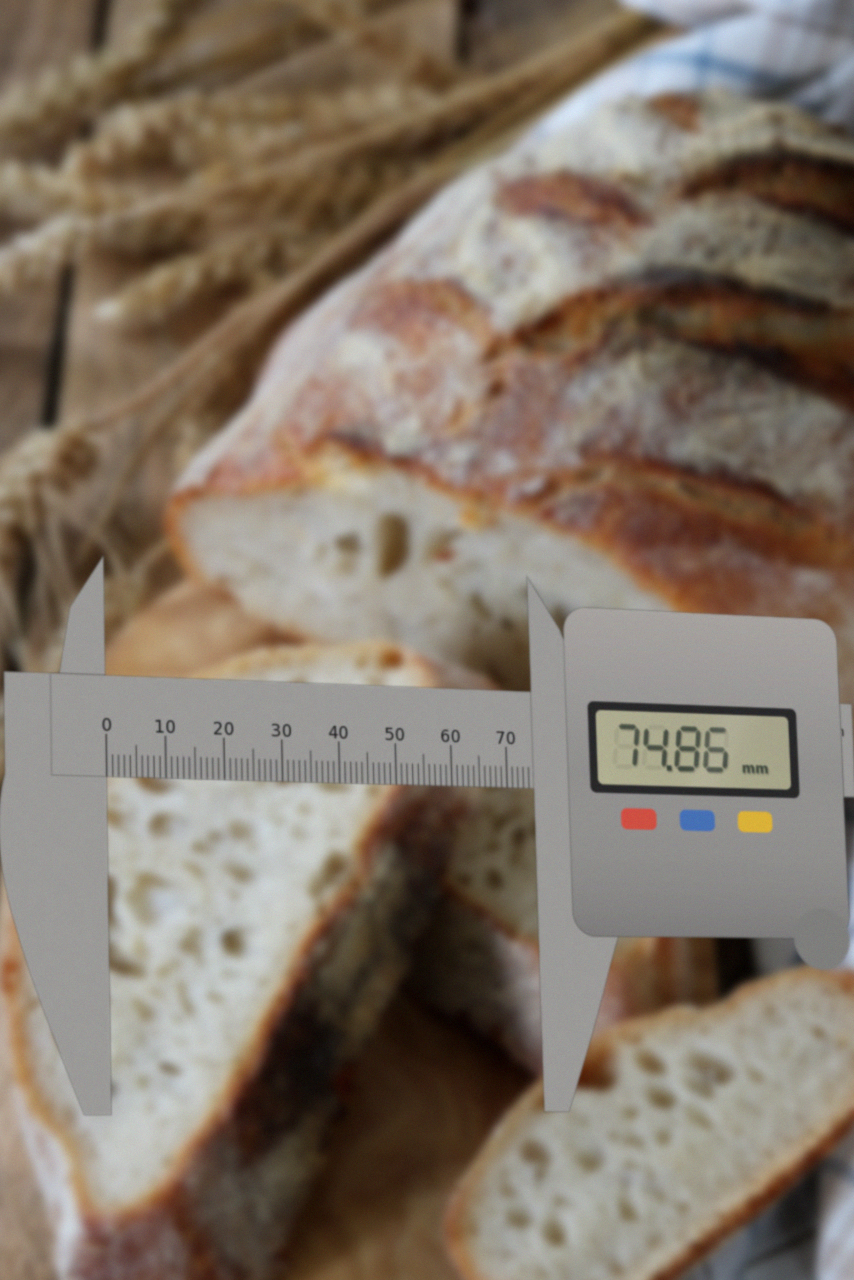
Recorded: **74.86** mm
